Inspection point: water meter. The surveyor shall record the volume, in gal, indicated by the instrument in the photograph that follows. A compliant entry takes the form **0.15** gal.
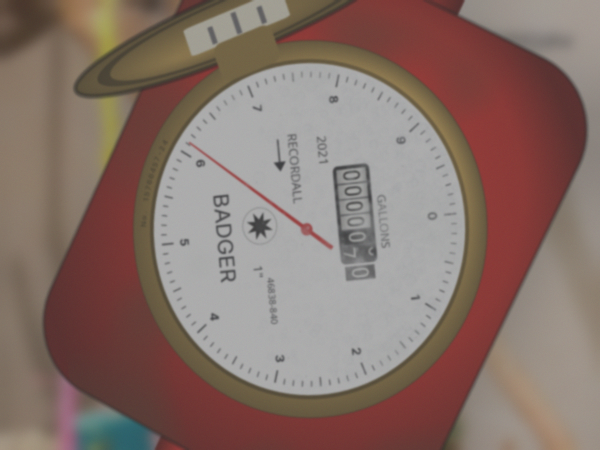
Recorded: **66.1** gal
